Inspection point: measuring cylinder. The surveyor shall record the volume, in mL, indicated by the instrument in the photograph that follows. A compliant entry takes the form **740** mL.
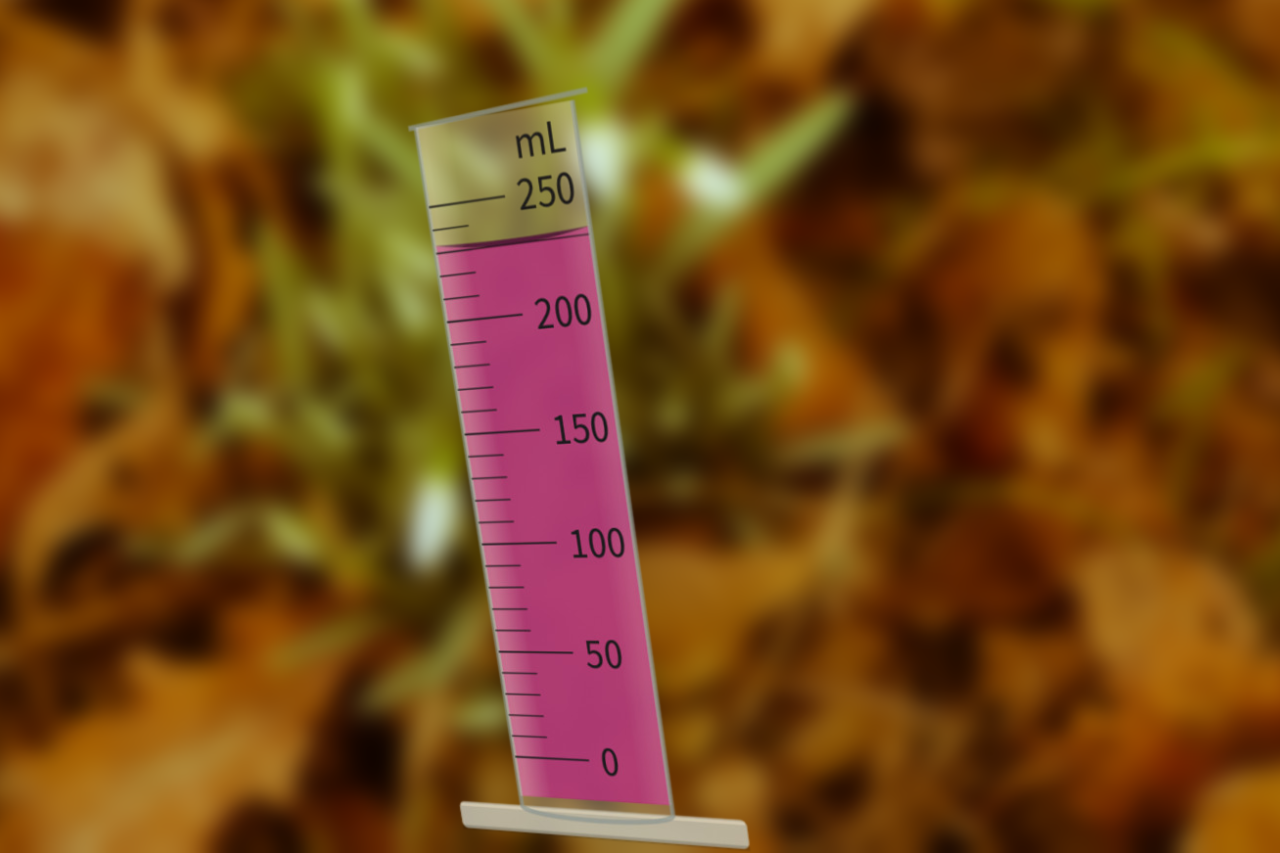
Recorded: **230** mL
